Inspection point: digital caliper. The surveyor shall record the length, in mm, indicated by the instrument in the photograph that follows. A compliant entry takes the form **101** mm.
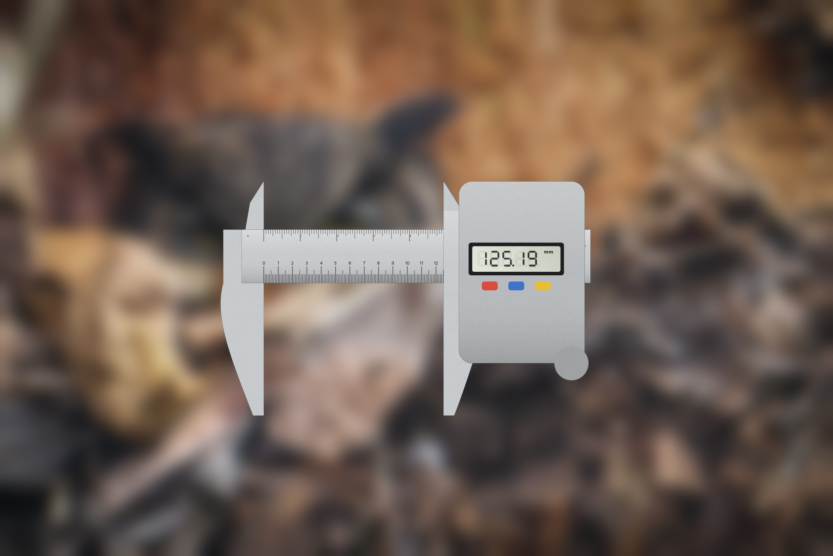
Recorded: **125.19** mm
